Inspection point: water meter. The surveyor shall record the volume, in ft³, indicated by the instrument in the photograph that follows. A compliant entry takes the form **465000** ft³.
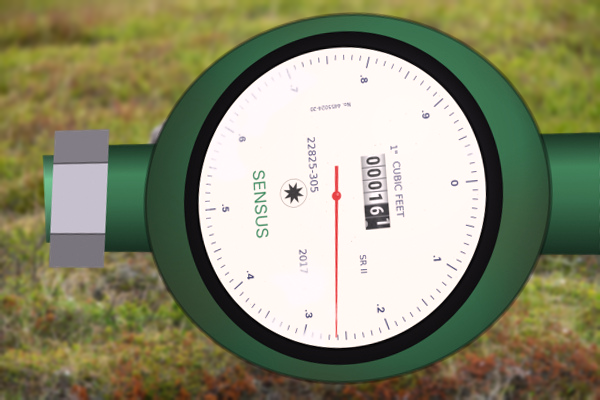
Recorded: **161.26** ft³
